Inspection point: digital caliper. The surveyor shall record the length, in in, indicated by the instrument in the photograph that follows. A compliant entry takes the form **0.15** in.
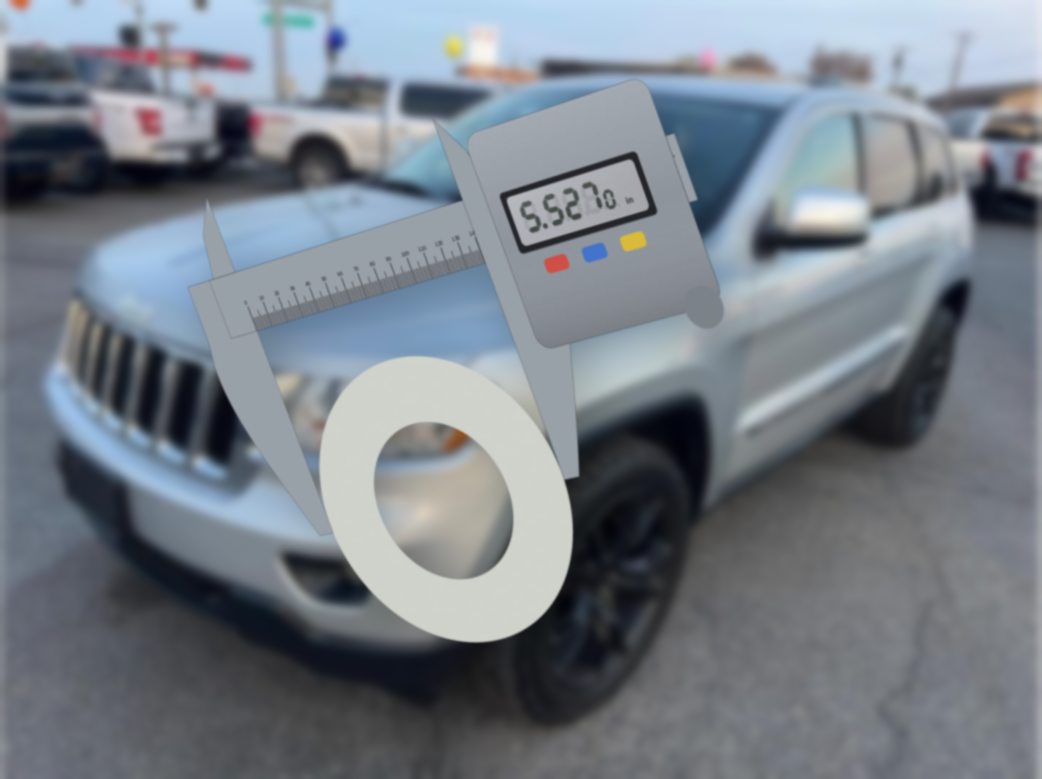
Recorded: **5.5270** in
